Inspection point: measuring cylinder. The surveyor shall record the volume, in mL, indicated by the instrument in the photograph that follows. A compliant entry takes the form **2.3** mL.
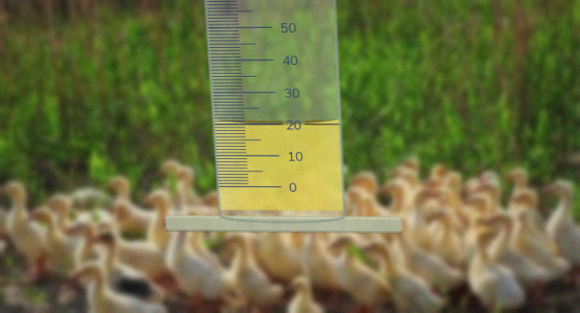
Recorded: **20** mL
